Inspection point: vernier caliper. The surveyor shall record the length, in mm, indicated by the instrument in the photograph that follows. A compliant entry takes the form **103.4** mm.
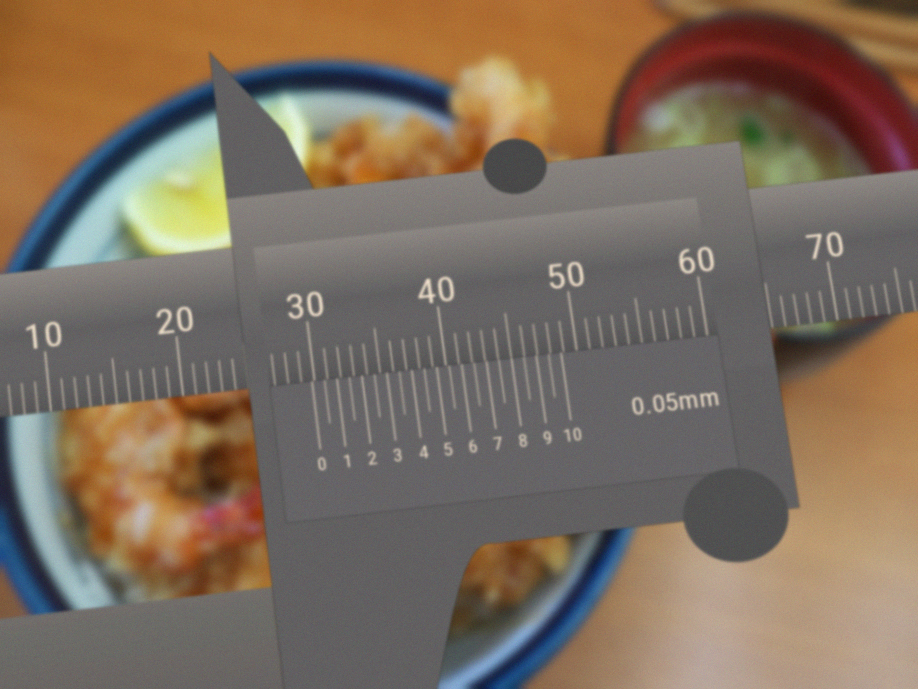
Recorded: **29.8** mm
